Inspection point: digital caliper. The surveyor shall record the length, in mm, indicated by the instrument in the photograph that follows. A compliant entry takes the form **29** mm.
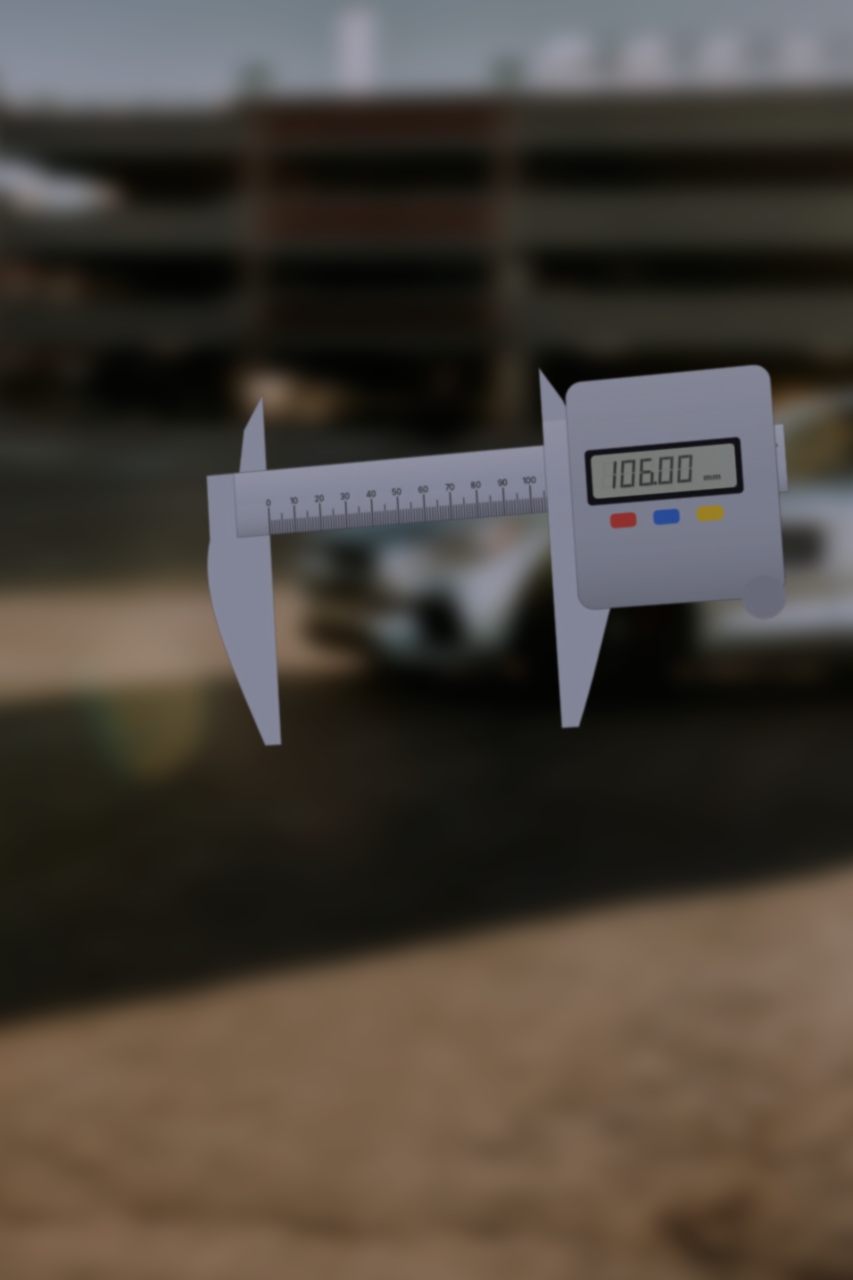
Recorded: **106.00** mm
